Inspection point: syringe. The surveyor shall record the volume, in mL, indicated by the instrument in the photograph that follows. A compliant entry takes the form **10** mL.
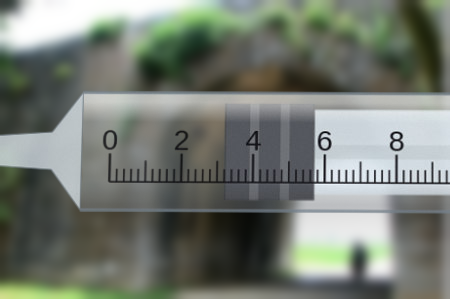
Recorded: **3.2** mL
